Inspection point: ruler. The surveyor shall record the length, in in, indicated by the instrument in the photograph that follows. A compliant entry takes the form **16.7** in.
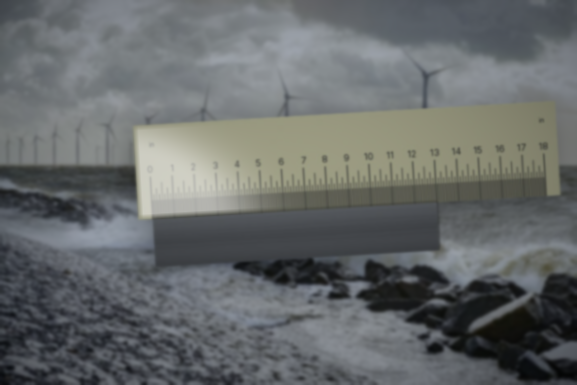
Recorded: **13** in
